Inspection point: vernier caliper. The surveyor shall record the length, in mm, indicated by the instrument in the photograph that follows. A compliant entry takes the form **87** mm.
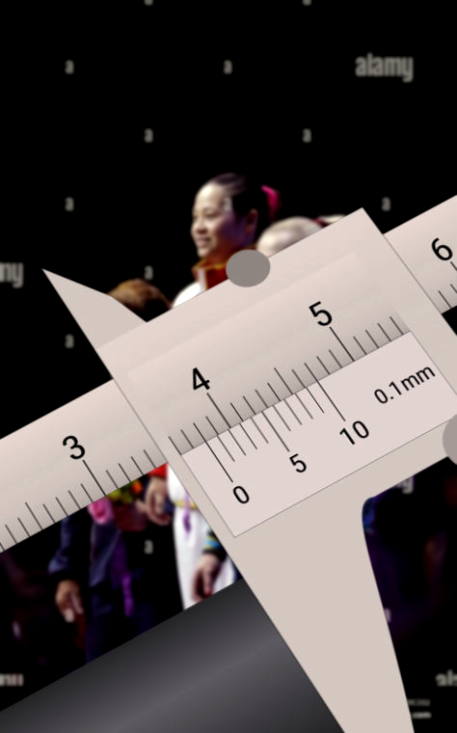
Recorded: **38.0** mm
